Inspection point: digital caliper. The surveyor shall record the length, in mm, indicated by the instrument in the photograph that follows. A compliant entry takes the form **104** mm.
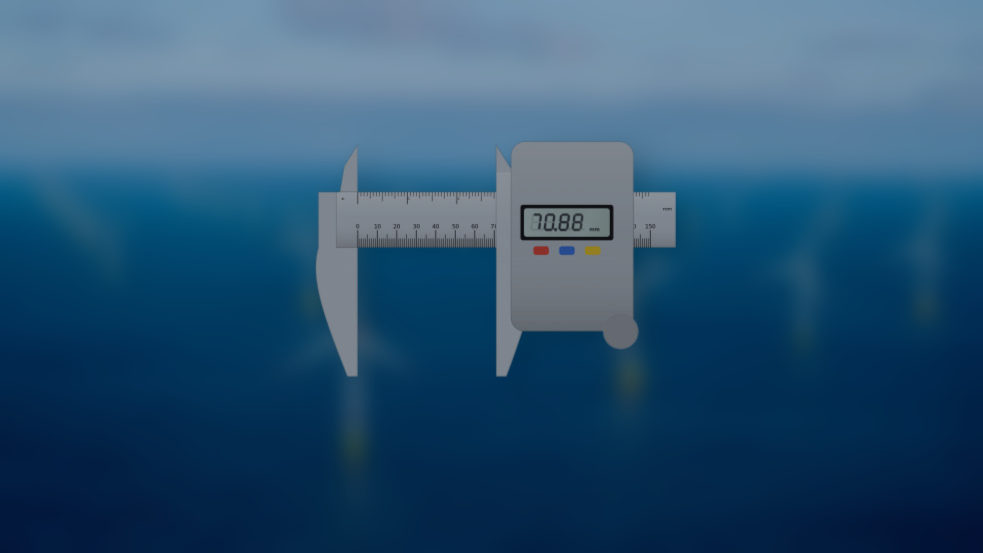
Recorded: **70.88** mm
